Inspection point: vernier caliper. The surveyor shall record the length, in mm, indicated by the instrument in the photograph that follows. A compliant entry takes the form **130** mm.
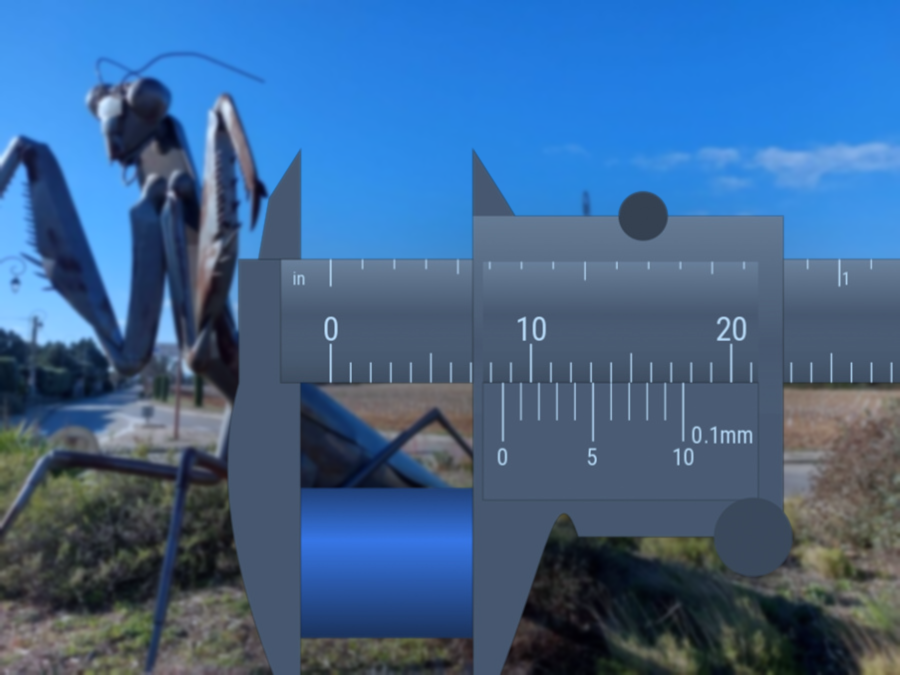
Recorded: **8.6** mm
